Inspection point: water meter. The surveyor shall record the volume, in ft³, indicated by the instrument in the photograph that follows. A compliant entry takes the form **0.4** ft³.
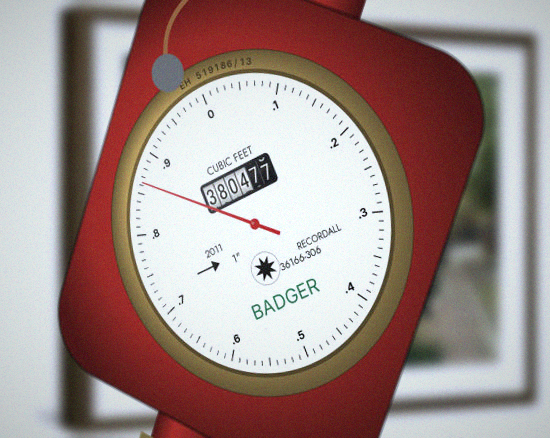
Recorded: **380476.86** ft³
